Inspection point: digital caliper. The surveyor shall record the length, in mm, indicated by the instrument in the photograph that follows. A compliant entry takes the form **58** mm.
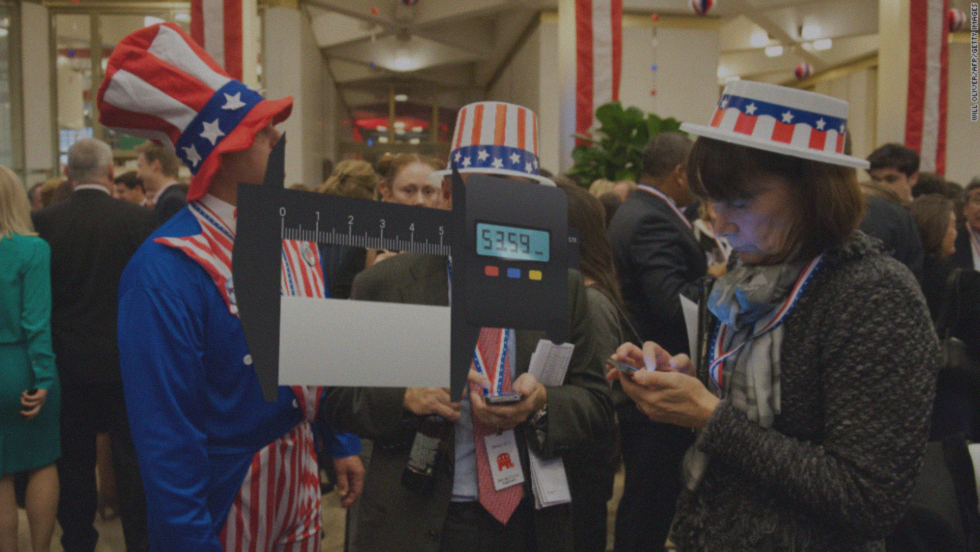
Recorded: **53.59** mm
